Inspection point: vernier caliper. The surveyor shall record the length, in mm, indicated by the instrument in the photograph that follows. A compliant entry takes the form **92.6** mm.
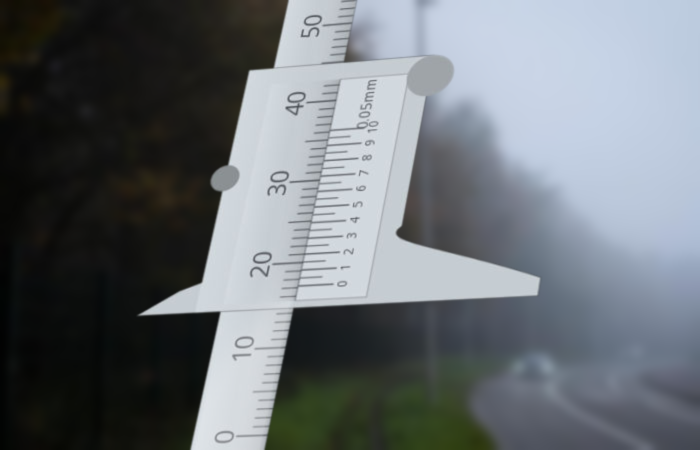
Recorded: **17.2** mm
